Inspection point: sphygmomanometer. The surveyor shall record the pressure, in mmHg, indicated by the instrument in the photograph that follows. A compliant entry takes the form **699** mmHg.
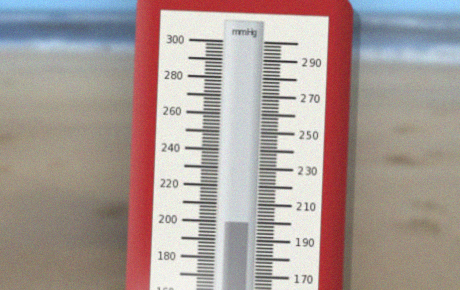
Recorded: **200** mmHg
